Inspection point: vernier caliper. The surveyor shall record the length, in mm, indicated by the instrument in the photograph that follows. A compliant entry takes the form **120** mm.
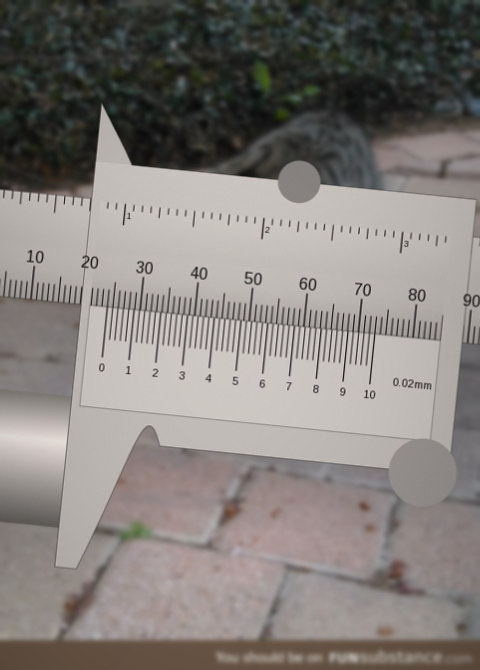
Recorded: **24.0** mm
